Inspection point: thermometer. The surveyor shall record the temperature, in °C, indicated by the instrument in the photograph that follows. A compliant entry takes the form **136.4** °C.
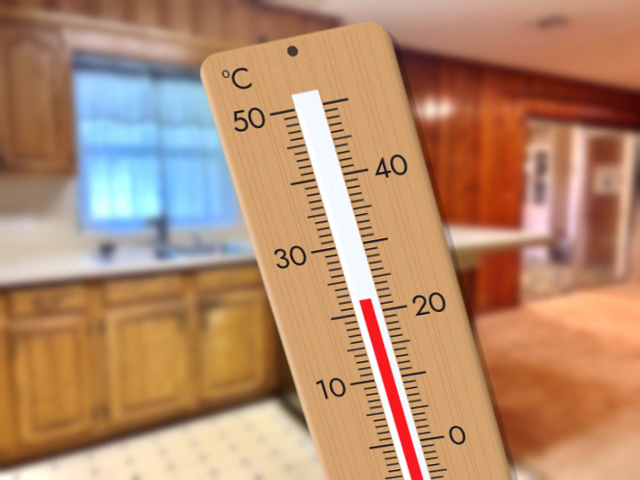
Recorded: **22** °C
